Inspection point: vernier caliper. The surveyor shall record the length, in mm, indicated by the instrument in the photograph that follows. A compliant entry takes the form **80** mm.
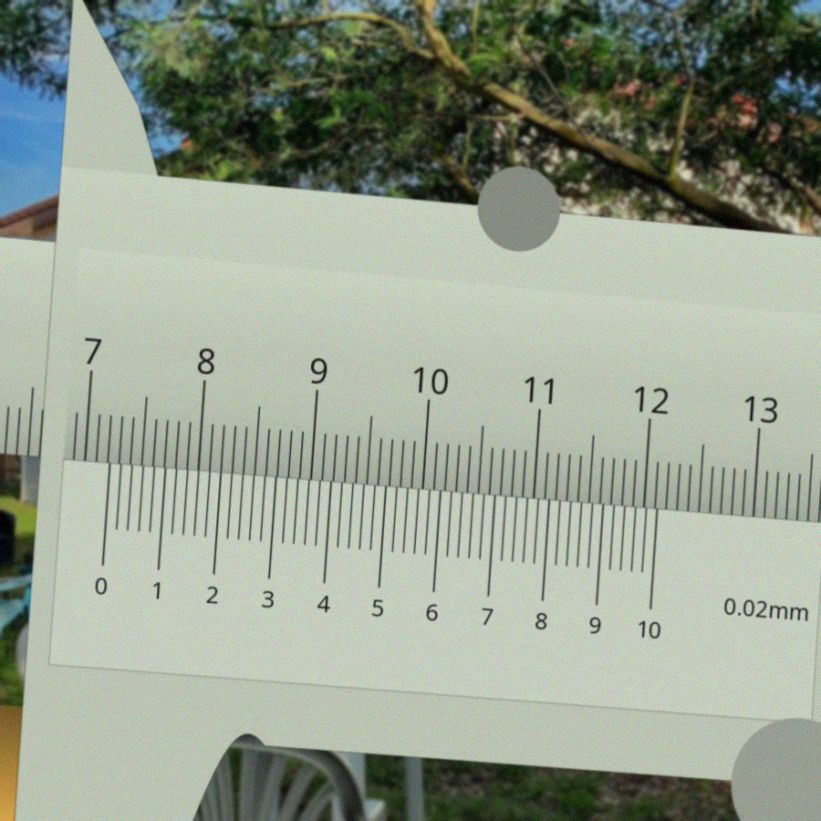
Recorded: **72.2** mm
